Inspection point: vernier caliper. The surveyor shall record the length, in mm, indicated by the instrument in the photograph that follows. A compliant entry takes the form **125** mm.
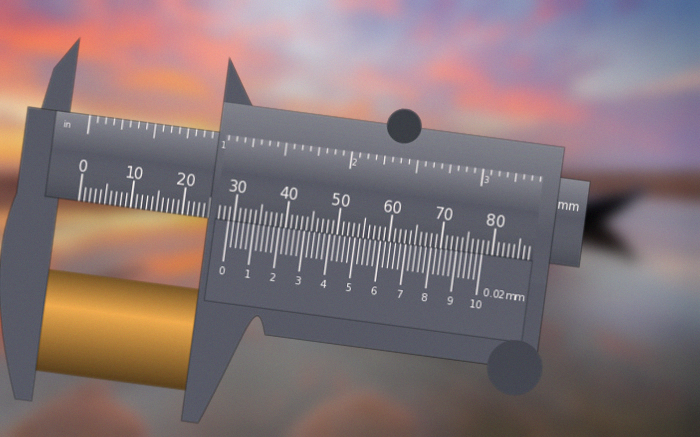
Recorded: **29.0** mm
